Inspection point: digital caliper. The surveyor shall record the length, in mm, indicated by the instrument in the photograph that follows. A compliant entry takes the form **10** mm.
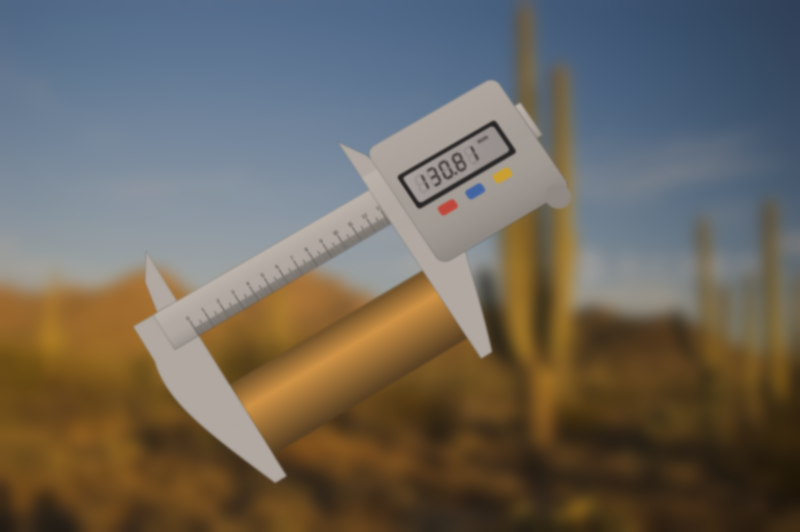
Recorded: **130.81** mm
